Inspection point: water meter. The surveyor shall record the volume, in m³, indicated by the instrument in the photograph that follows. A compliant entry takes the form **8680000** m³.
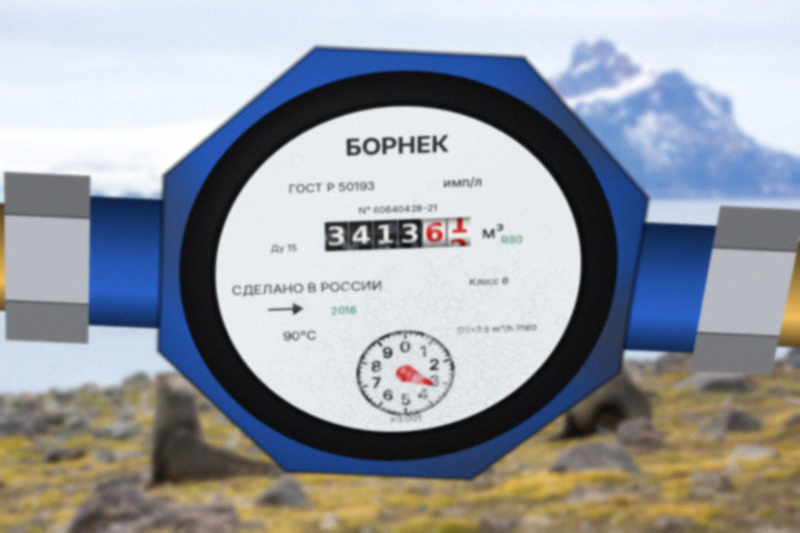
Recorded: **3413.613** m³
